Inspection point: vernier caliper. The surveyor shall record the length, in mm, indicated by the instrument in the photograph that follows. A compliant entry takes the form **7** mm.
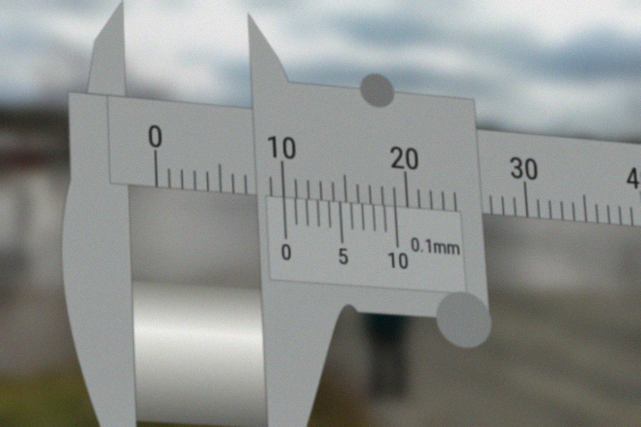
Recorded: **10.0** mm
